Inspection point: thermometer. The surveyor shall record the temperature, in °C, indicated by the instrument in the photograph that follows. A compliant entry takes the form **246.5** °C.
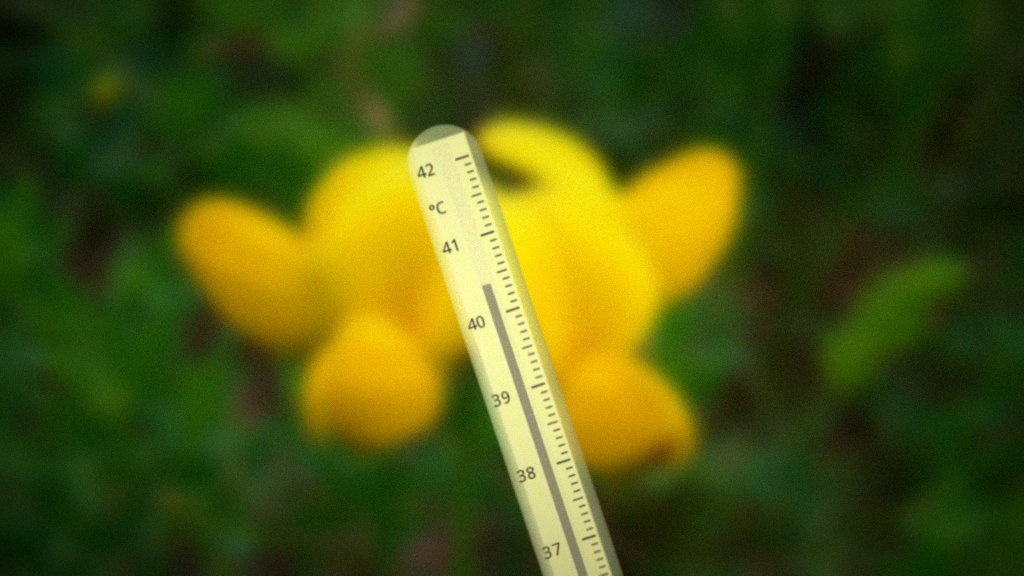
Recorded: **40.4** °C
